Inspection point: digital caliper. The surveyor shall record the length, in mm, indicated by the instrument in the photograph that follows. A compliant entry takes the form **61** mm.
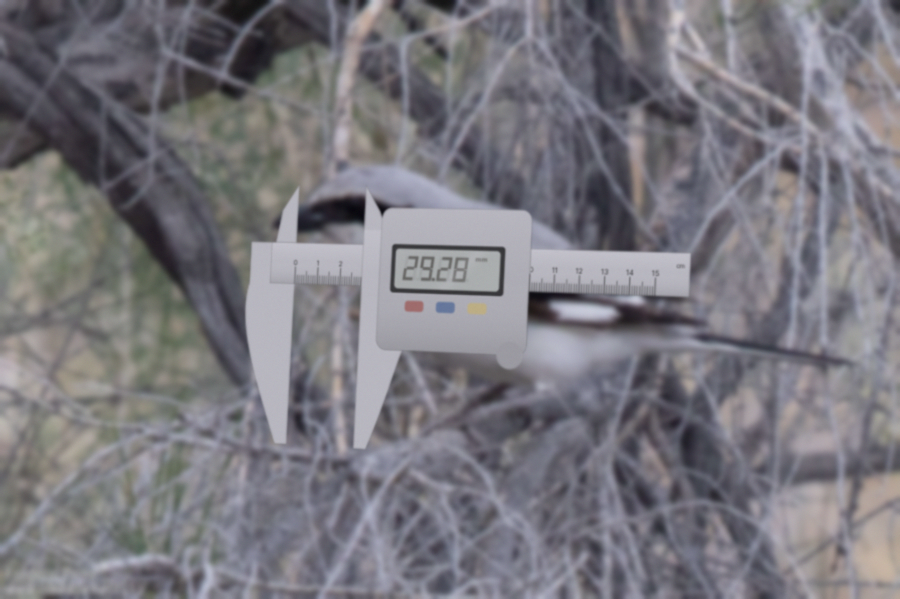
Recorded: **29.28** mm
